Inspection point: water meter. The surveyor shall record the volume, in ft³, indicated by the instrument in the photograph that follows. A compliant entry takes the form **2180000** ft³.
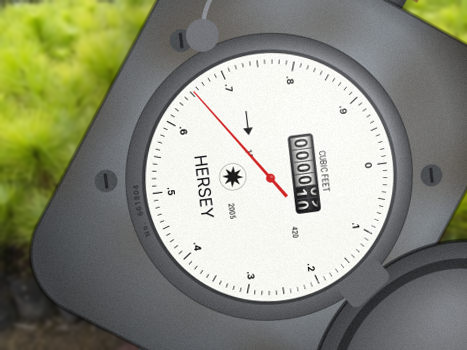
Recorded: **9.65** ft³
